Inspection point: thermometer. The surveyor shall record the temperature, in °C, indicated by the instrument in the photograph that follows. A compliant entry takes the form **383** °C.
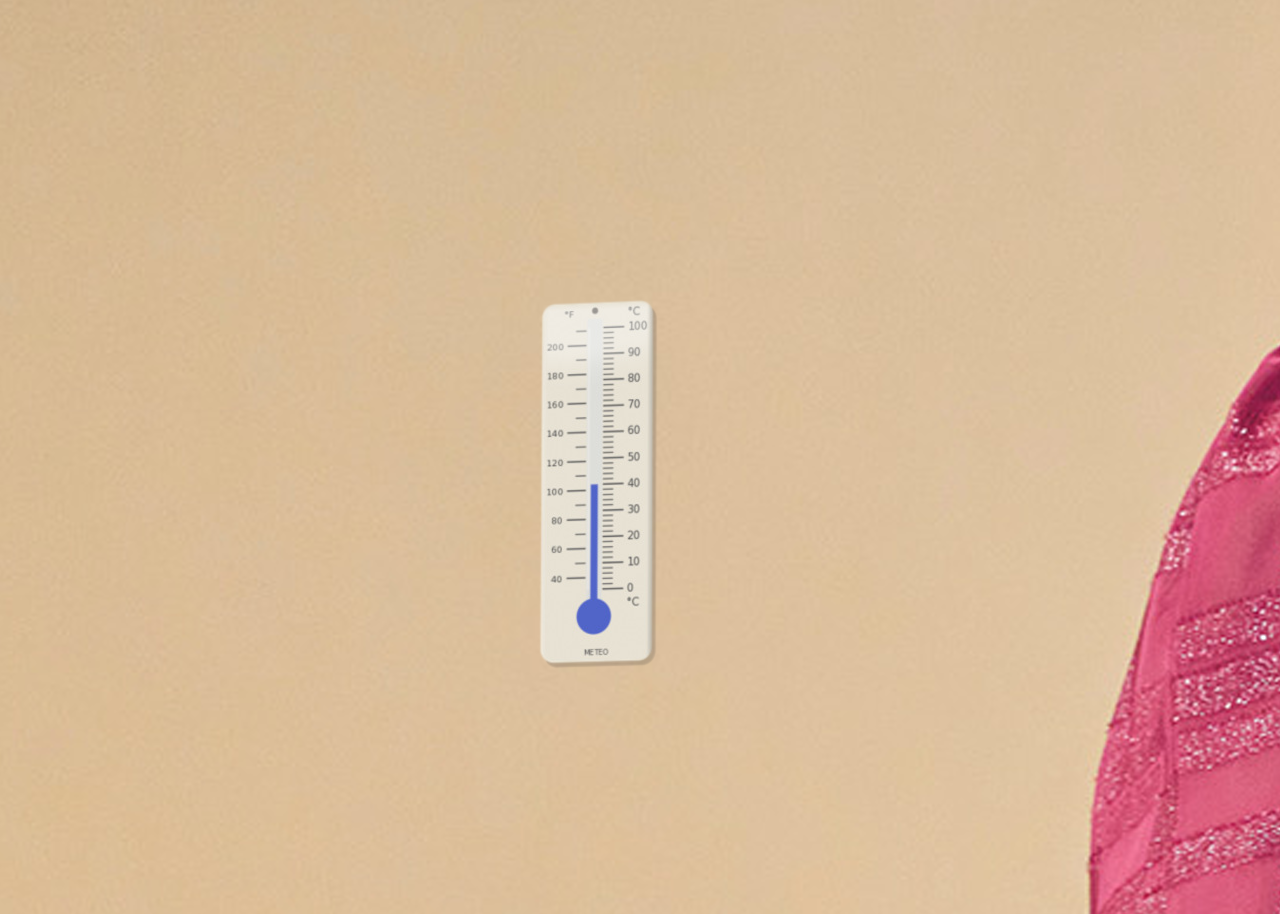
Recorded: **40** °C
